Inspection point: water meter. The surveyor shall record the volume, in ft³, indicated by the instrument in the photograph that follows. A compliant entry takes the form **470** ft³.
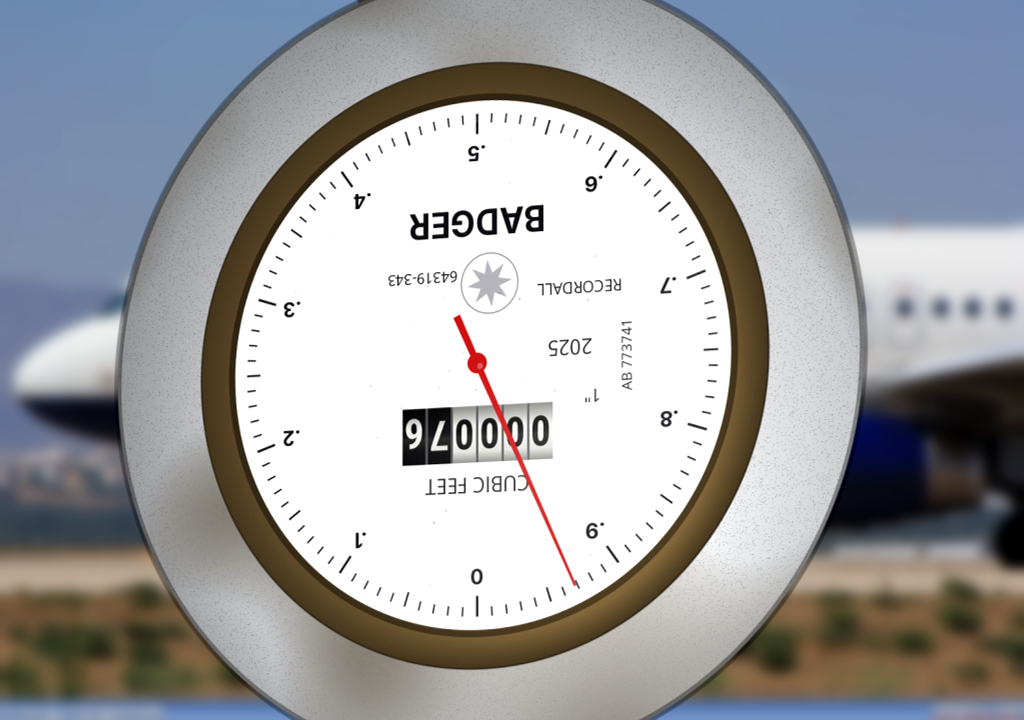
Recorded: **75.93** ft³
